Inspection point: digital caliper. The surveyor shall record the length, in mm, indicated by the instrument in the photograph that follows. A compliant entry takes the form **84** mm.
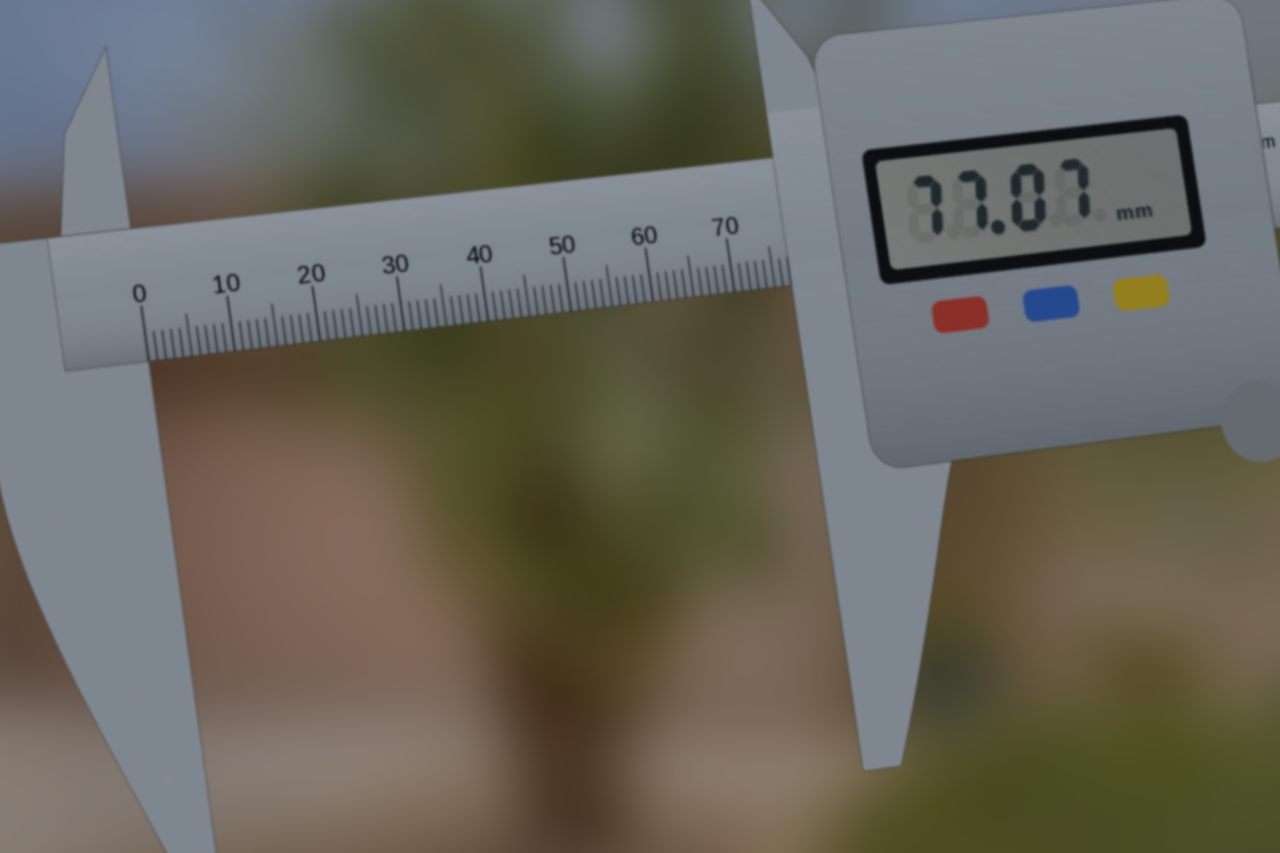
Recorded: **77.07** mm
